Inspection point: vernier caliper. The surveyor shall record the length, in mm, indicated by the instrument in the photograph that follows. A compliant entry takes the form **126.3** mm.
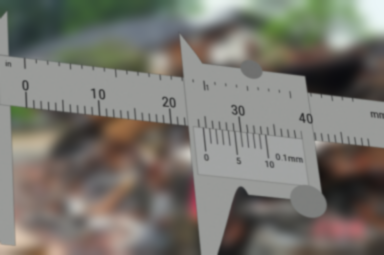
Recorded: **24.6** mm
